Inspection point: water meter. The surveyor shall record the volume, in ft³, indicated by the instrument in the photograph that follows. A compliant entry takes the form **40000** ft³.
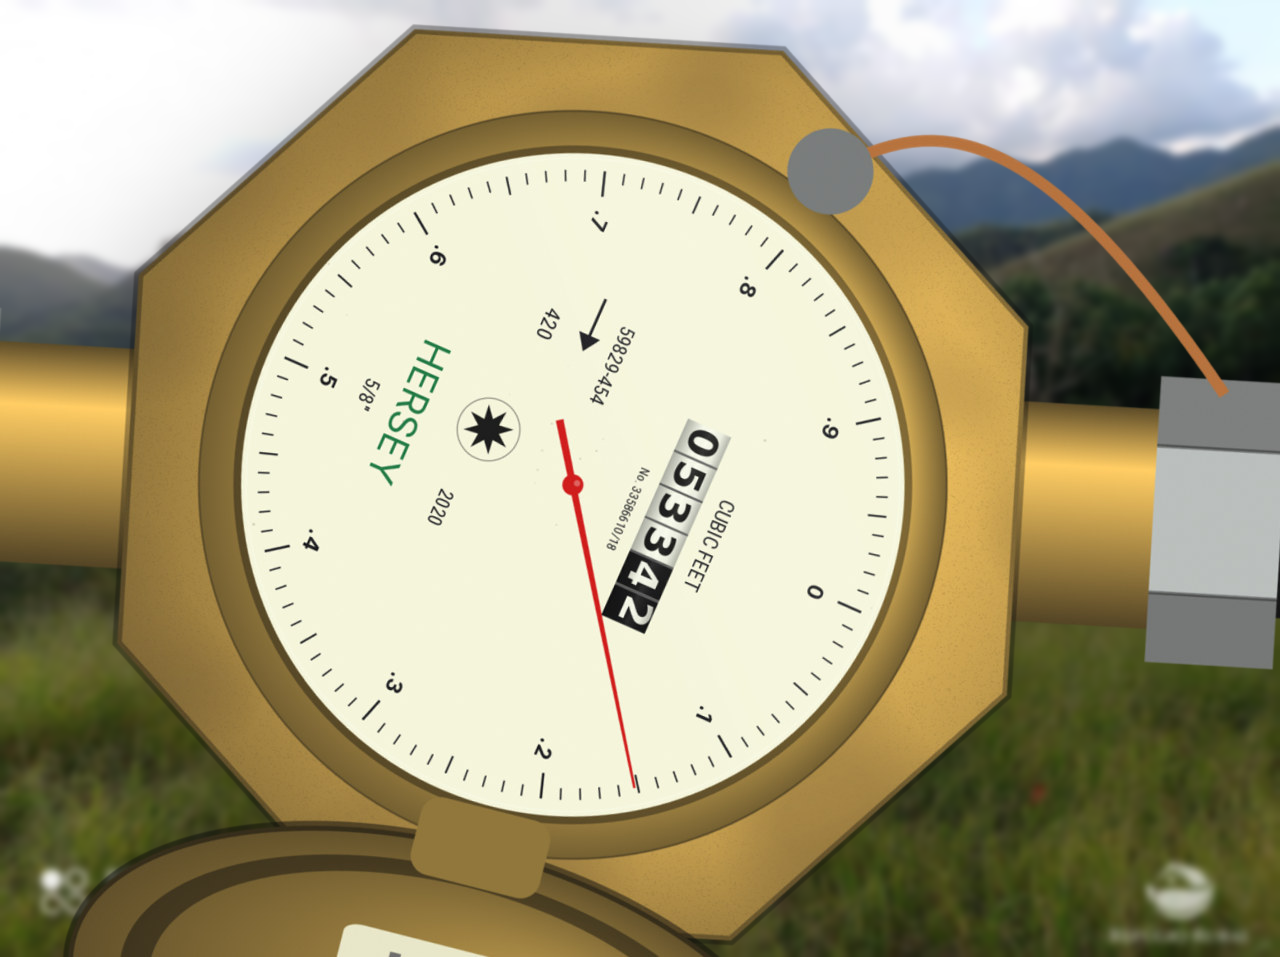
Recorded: **53342.15** ft³
